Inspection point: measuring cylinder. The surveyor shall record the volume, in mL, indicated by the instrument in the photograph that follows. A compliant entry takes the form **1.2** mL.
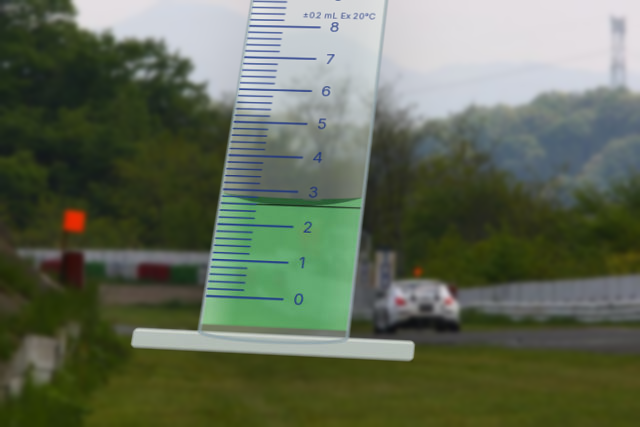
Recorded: **2.6** mL
